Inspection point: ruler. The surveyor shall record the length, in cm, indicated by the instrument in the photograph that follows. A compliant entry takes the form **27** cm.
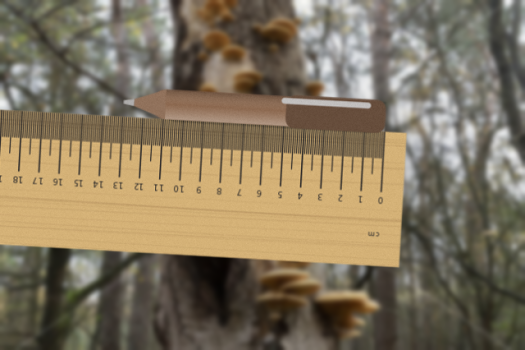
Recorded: **13** cm
